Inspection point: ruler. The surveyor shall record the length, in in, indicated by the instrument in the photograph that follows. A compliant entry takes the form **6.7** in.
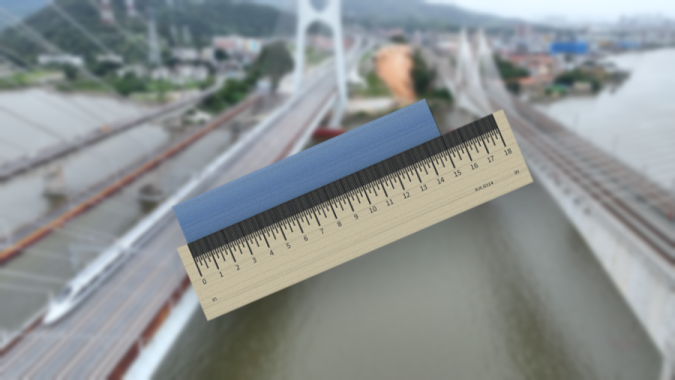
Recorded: **15** in
